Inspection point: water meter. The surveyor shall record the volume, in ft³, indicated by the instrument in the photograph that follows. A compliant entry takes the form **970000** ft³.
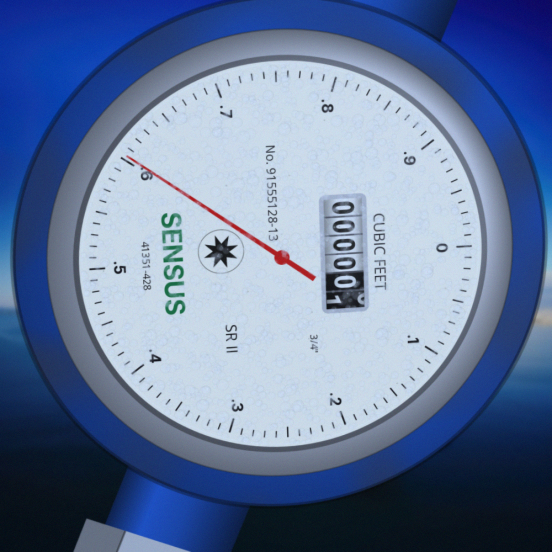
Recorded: **0.60** ft³
